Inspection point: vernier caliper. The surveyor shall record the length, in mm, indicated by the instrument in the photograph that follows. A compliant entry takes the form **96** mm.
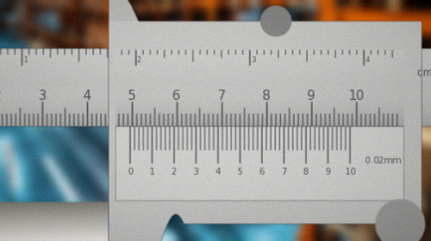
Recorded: **49.5** mm
